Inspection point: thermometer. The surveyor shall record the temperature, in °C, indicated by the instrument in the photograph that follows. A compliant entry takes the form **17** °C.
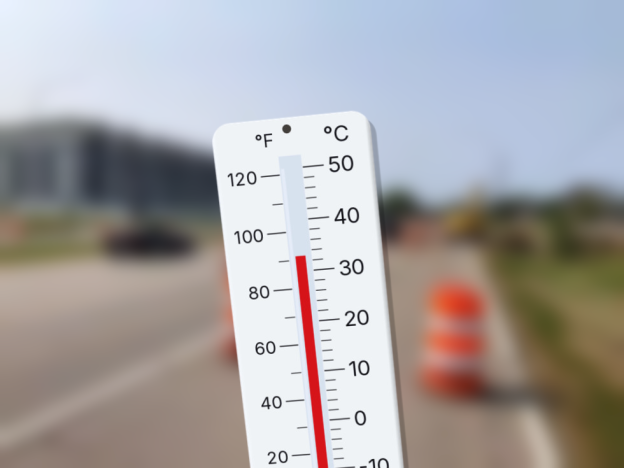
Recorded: **33** °C
